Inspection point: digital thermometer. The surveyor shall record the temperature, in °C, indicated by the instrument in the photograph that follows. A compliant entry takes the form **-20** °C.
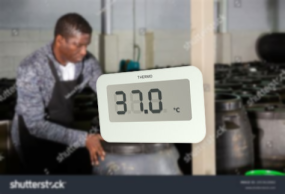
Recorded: **37.0** °C
